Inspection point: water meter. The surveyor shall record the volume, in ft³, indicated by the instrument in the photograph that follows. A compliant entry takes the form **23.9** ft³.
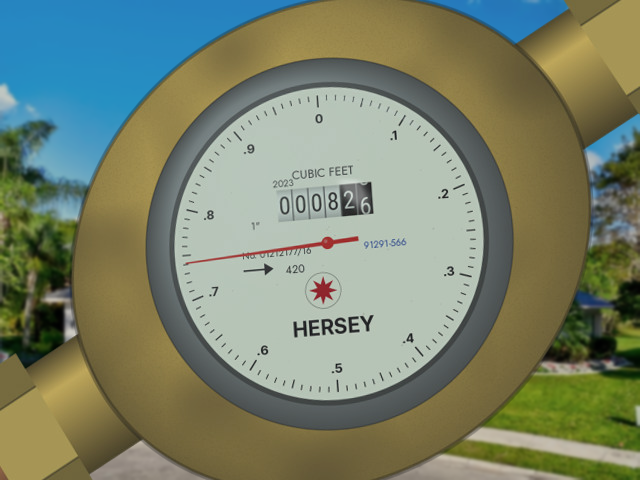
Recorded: **825.74** ft³
